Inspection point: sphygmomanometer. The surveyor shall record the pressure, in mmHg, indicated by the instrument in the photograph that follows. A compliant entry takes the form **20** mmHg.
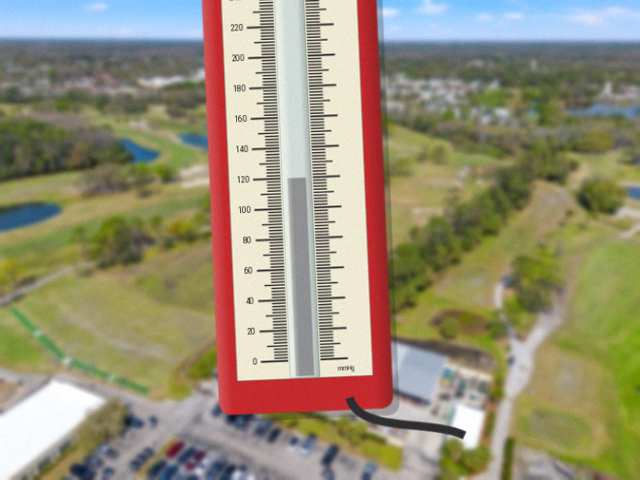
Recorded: **120** mmHg
